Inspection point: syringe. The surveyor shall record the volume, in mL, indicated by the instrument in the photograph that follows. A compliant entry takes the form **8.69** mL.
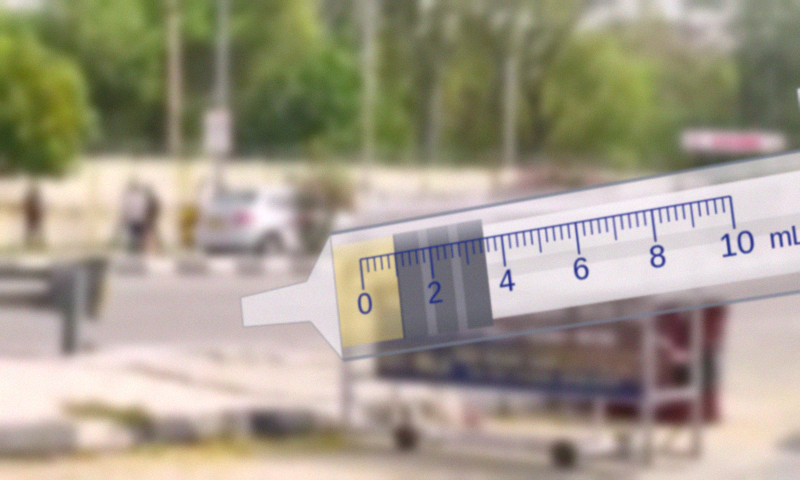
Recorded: **1** mL
